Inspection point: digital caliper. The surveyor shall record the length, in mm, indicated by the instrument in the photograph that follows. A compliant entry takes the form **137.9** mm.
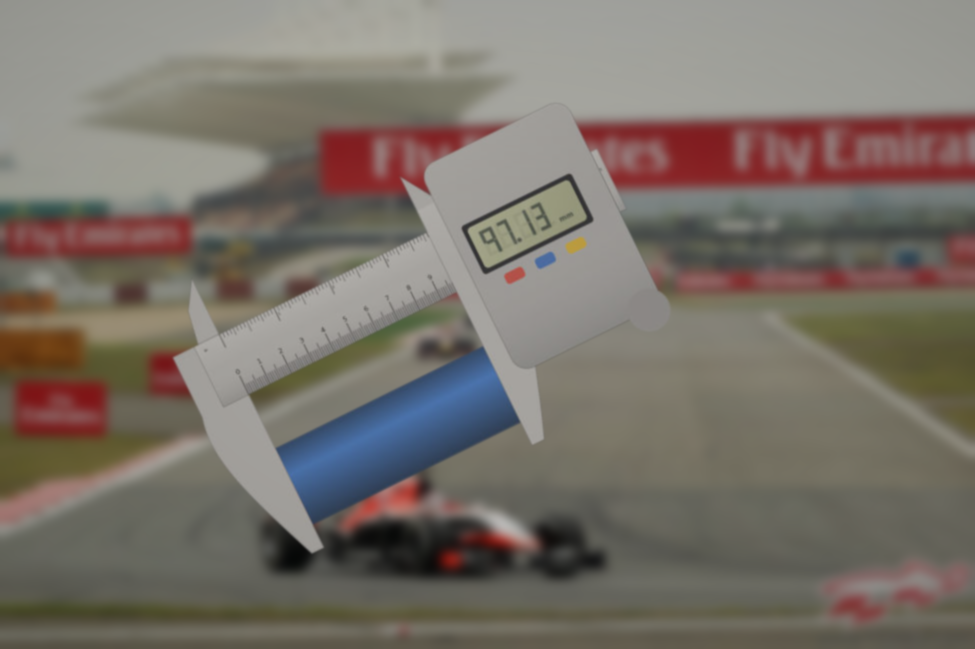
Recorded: **97.13** mm
